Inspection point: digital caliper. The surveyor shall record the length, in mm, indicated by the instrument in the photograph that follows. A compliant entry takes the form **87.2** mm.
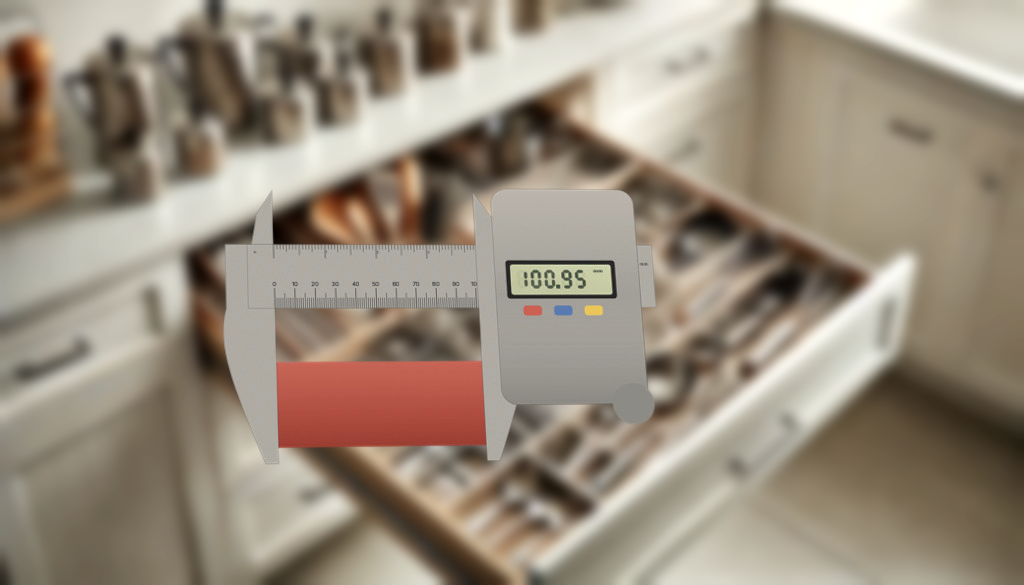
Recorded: **100.95** mm
